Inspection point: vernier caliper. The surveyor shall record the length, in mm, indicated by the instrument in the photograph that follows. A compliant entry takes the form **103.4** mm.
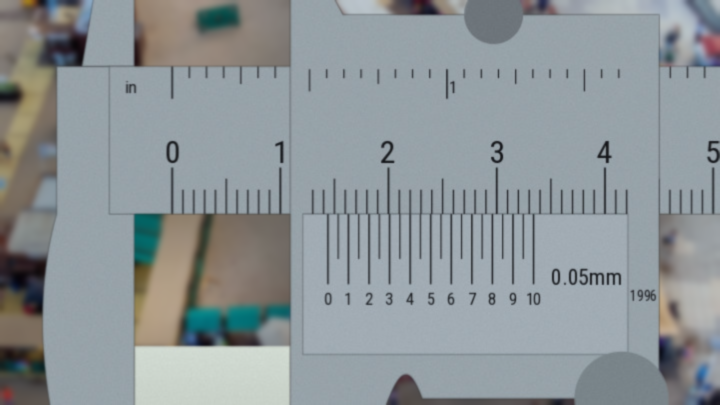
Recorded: **14.4** mm
